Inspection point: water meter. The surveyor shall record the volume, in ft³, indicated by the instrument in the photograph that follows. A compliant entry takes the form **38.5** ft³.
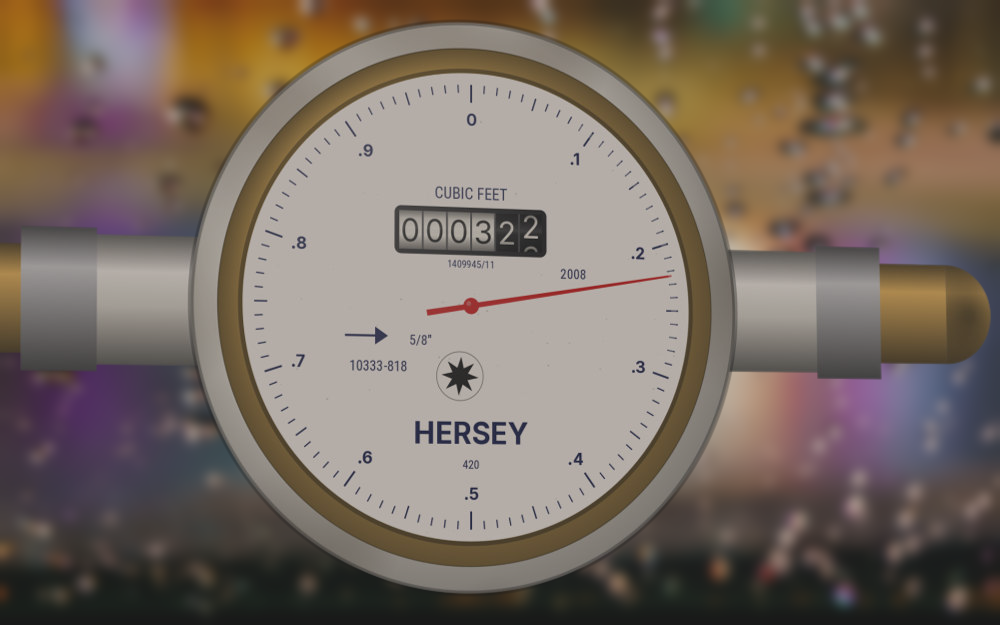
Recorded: **322.22** ft³
